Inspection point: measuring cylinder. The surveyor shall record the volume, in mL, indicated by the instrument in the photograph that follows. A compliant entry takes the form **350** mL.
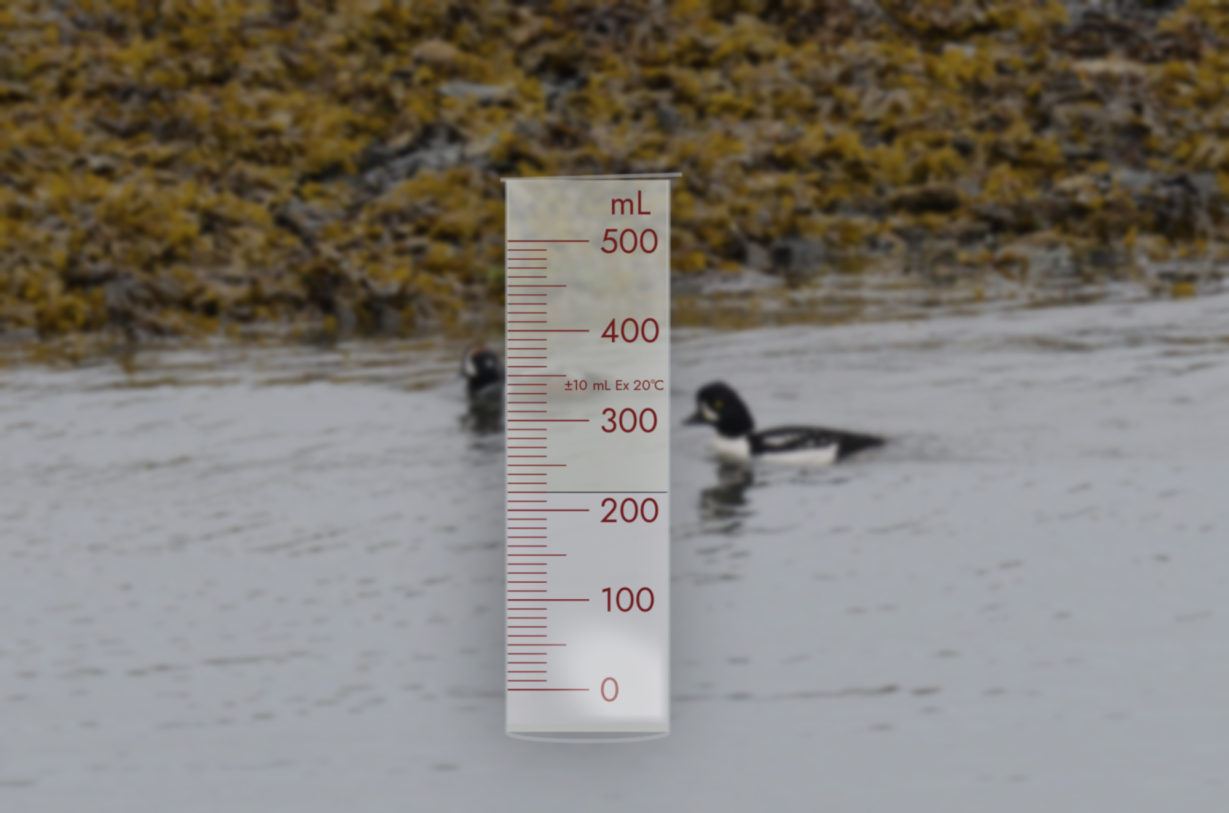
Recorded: **220** mL
